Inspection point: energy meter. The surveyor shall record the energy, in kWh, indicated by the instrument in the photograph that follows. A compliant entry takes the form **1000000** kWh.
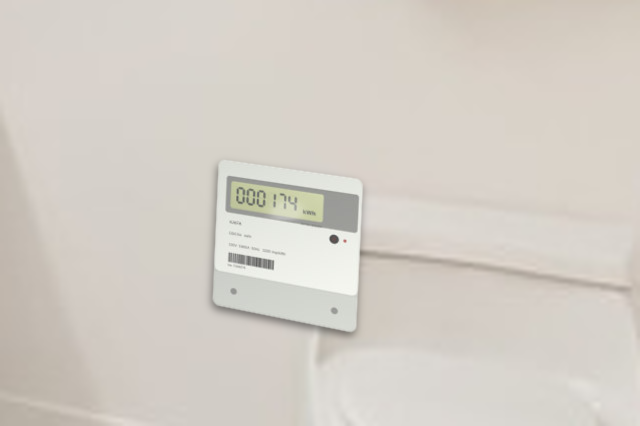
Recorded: **174** kWh
